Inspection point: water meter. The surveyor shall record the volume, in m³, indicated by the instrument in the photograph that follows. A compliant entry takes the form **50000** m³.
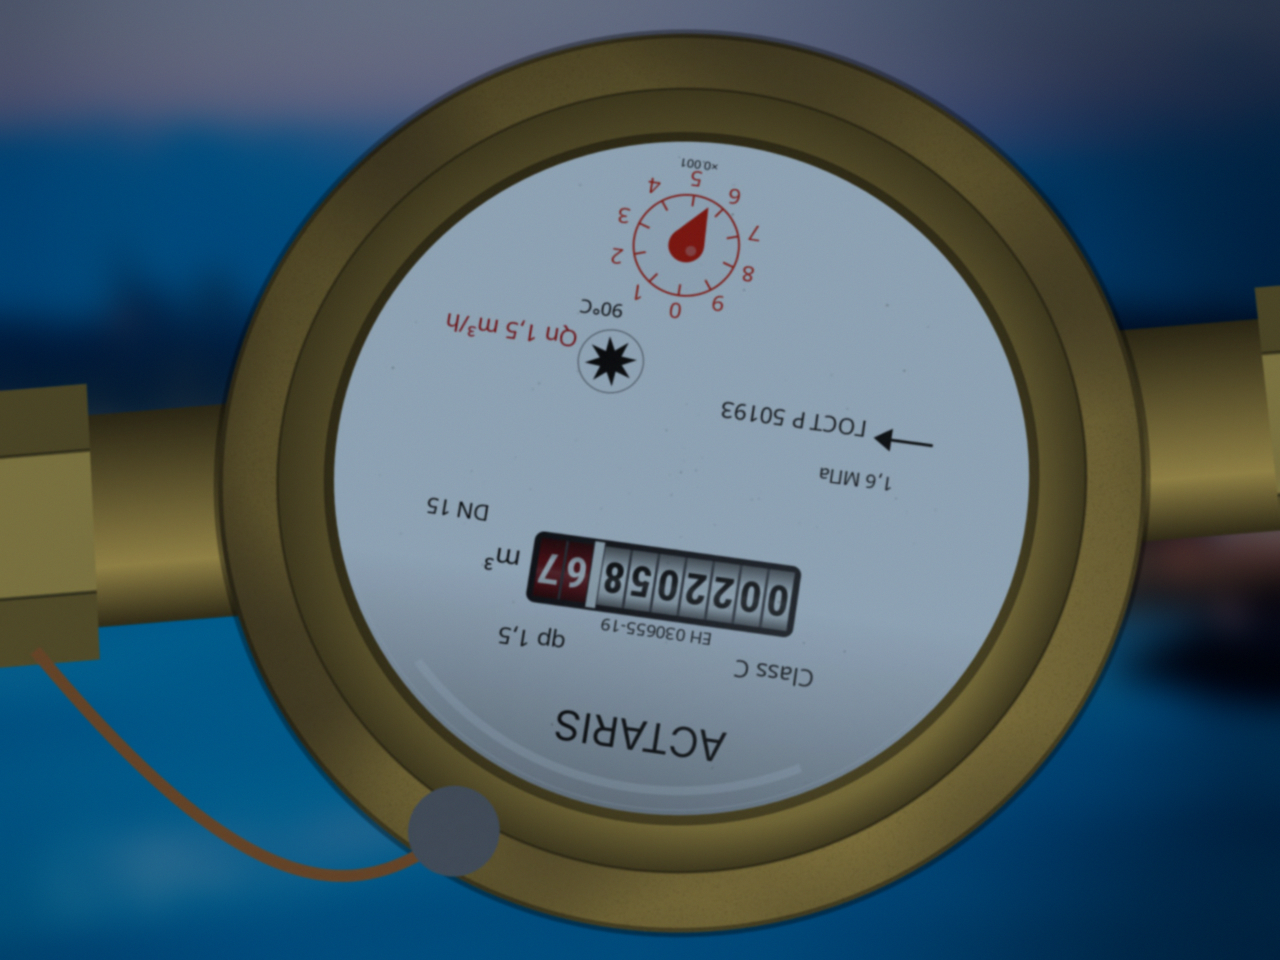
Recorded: **22058.675** m³
